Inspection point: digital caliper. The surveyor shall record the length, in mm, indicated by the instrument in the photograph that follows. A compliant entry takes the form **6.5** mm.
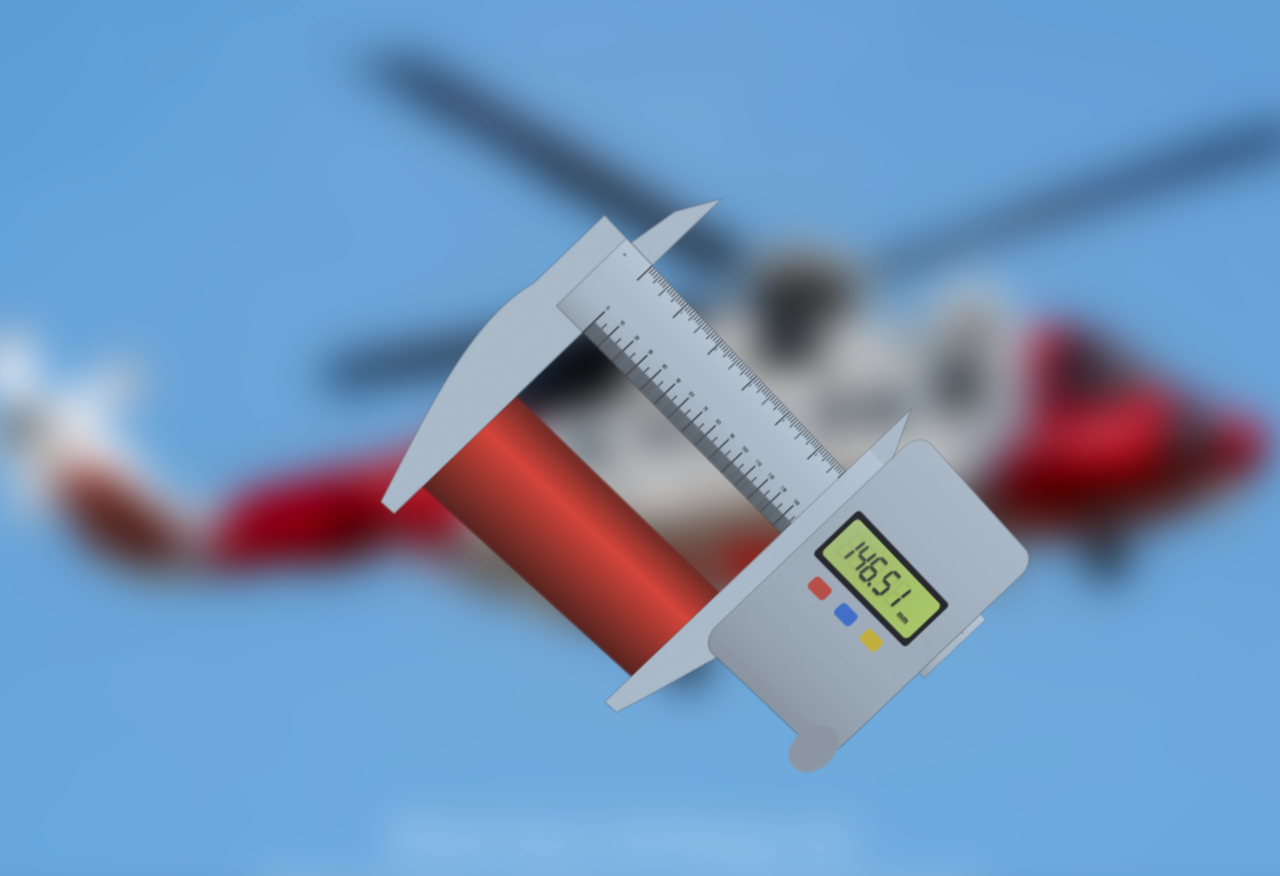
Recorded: **146.51** mm
